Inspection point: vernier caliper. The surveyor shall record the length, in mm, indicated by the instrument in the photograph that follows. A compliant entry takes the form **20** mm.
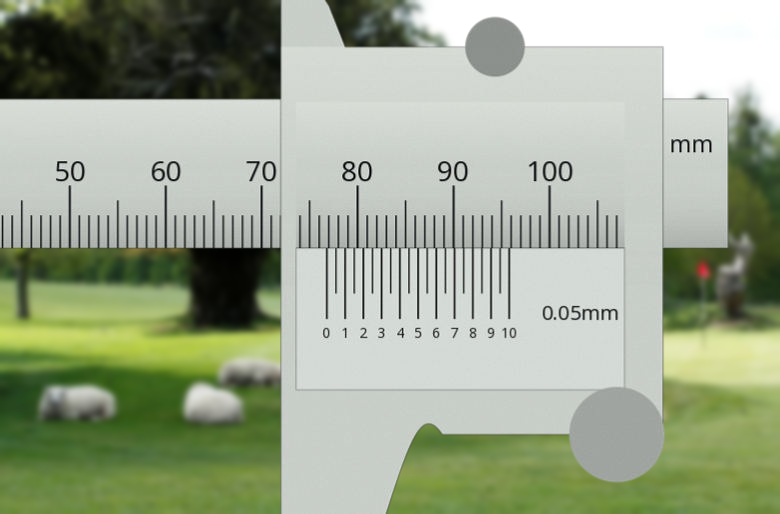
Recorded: **76.8** mm
